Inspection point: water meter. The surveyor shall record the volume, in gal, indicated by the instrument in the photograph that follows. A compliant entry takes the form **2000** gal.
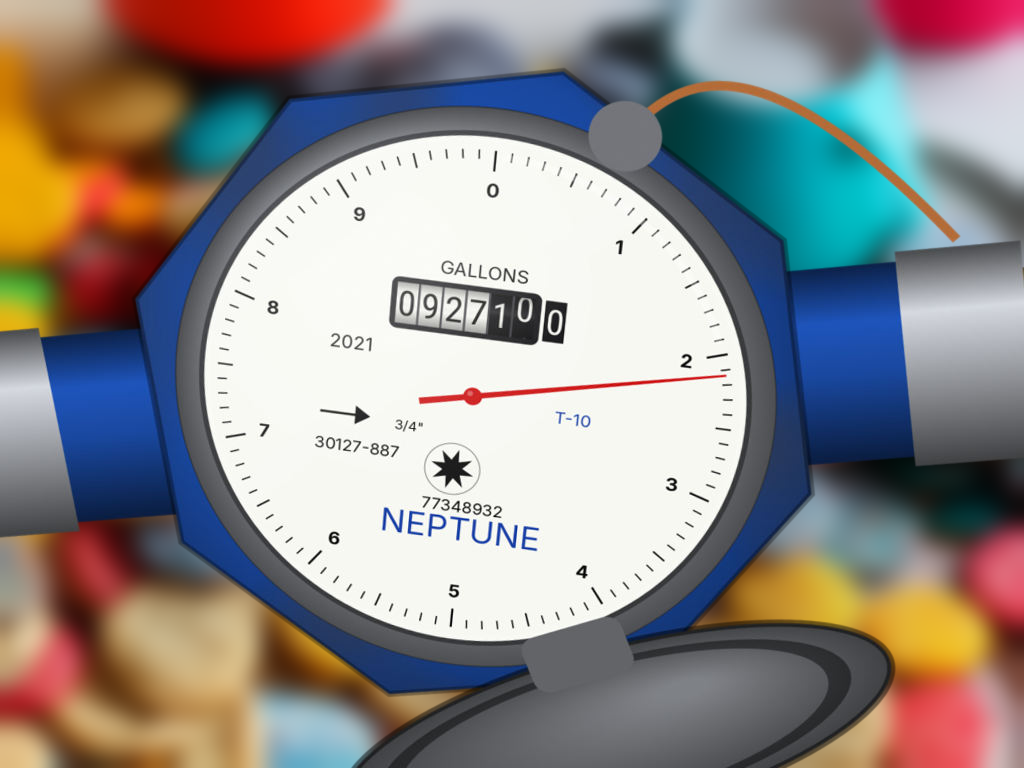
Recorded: **927102.1** gal
